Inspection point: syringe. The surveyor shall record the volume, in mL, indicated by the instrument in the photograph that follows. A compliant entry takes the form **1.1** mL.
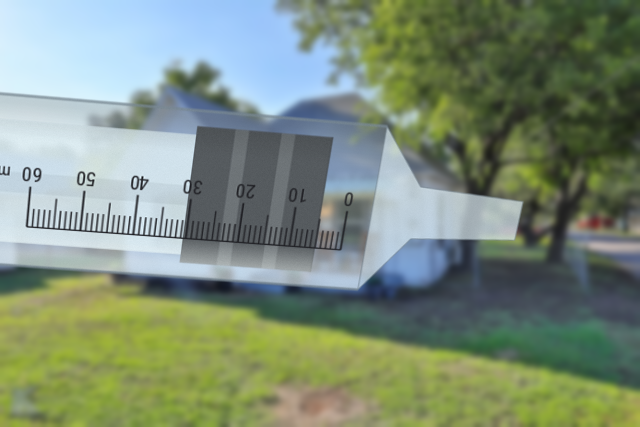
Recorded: **5** mL
